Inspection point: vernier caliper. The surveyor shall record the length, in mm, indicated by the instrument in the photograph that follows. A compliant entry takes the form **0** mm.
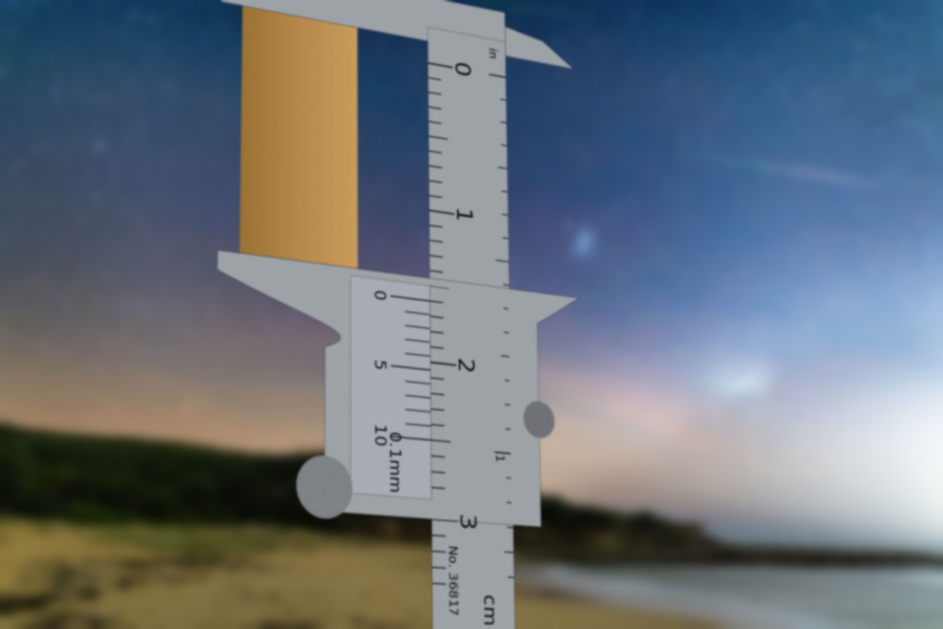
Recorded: **16.0** mm
